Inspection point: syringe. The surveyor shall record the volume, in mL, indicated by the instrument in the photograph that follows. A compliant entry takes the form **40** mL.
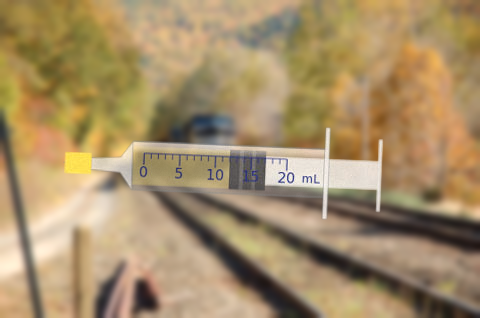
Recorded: **12** mL
